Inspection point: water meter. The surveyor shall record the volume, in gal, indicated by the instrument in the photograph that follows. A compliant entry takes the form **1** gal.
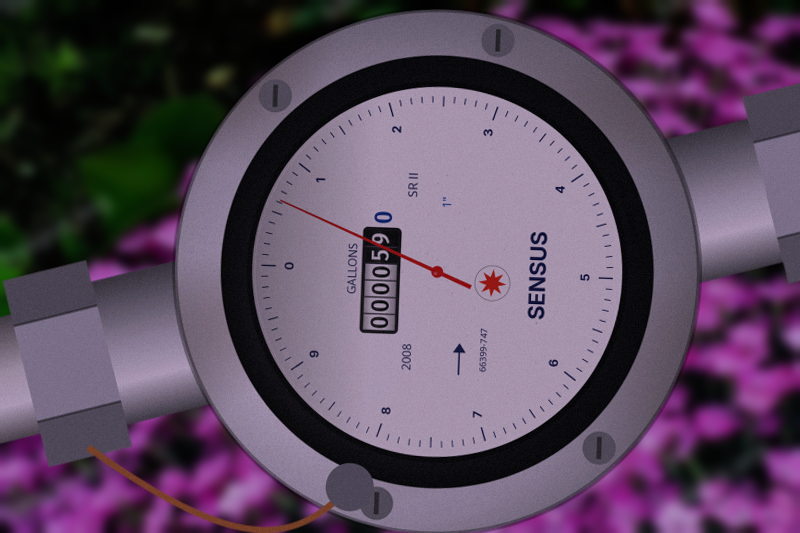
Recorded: **590.6** gal
